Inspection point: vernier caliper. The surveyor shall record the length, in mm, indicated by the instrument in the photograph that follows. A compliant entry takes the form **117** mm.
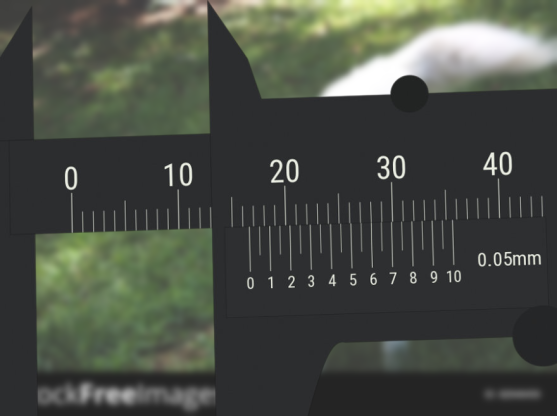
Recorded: **16.6** mm
